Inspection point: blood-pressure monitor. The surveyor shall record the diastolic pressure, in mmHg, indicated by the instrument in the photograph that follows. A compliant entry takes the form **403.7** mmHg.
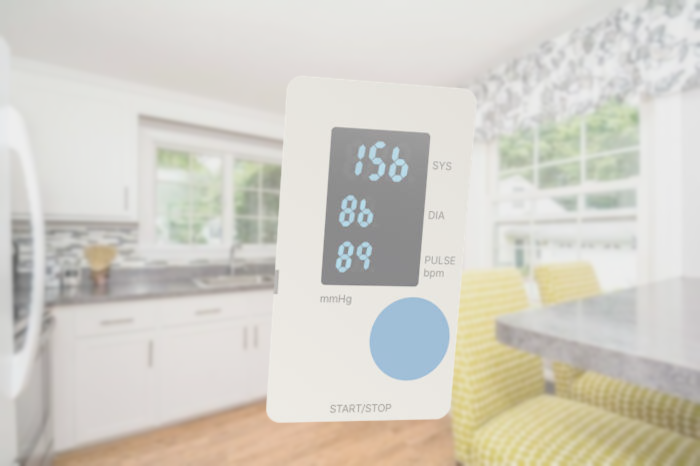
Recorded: **86** mmHg
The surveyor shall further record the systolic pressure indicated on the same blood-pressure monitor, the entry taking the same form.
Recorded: **156** mmHg
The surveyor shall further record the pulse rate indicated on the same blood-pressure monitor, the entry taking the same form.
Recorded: **89** bpm
